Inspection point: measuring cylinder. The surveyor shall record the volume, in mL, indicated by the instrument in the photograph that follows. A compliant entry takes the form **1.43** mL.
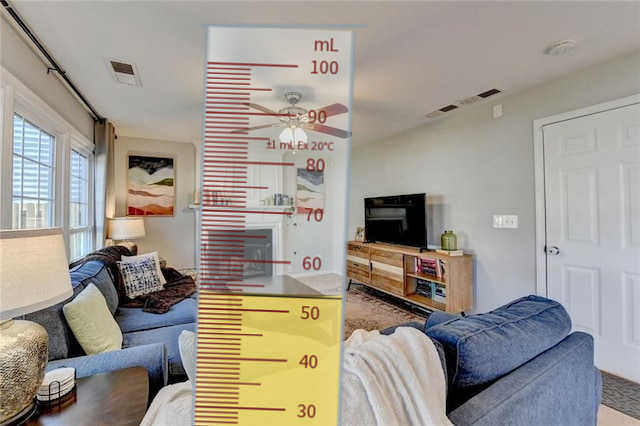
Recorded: **53** mL
